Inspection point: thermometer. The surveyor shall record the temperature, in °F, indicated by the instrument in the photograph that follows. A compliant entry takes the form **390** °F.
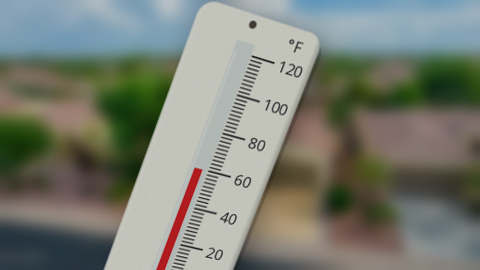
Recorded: **60** °F
